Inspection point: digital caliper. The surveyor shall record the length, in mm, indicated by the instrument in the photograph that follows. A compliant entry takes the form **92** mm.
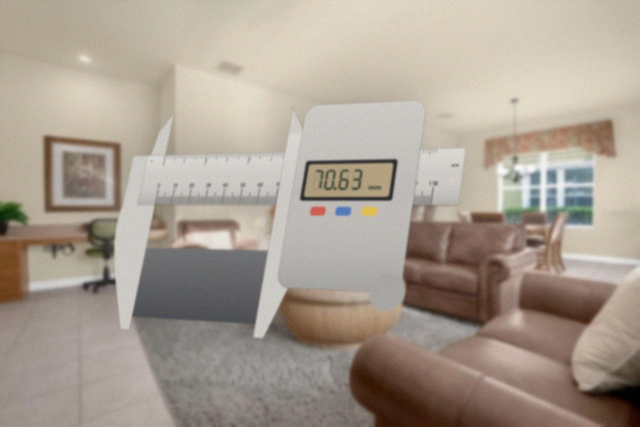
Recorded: **70.63** mm
